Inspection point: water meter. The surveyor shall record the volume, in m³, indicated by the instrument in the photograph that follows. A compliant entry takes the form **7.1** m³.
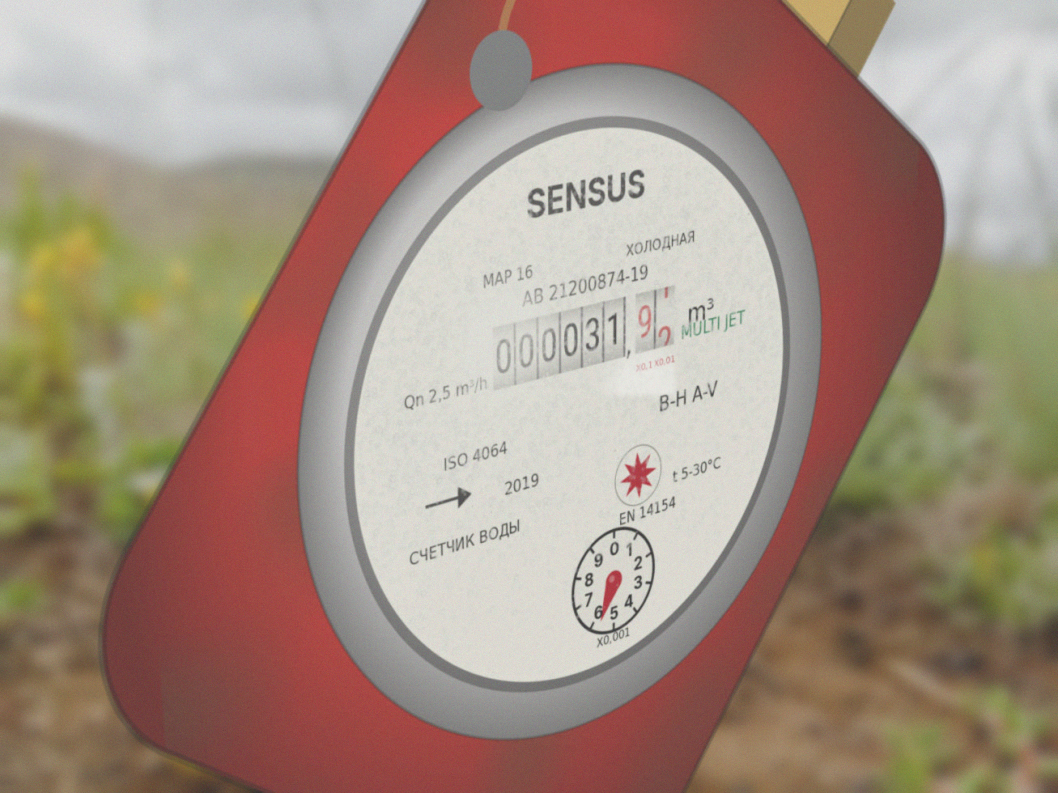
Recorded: **31.915** m³
